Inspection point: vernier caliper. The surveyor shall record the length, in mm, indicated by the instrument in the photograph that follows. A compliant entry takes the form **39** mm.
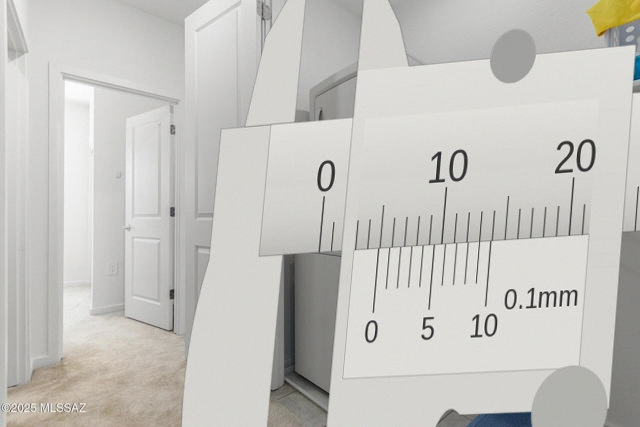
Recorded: **4.9** mm
